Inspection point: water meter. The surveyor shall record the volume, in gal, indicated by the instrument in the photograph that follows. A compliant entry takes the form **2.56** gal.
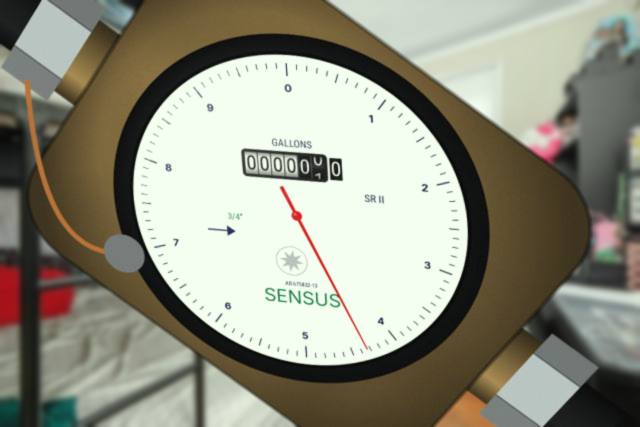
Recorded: **4.3** gal
